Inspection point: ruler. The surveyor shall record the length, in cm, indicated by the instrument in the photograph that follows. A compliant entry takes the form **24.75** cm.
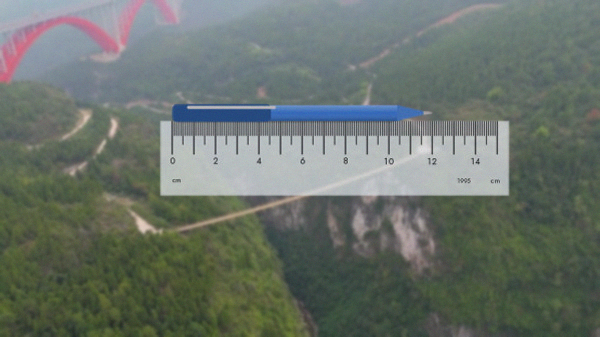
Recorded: **12** cm
